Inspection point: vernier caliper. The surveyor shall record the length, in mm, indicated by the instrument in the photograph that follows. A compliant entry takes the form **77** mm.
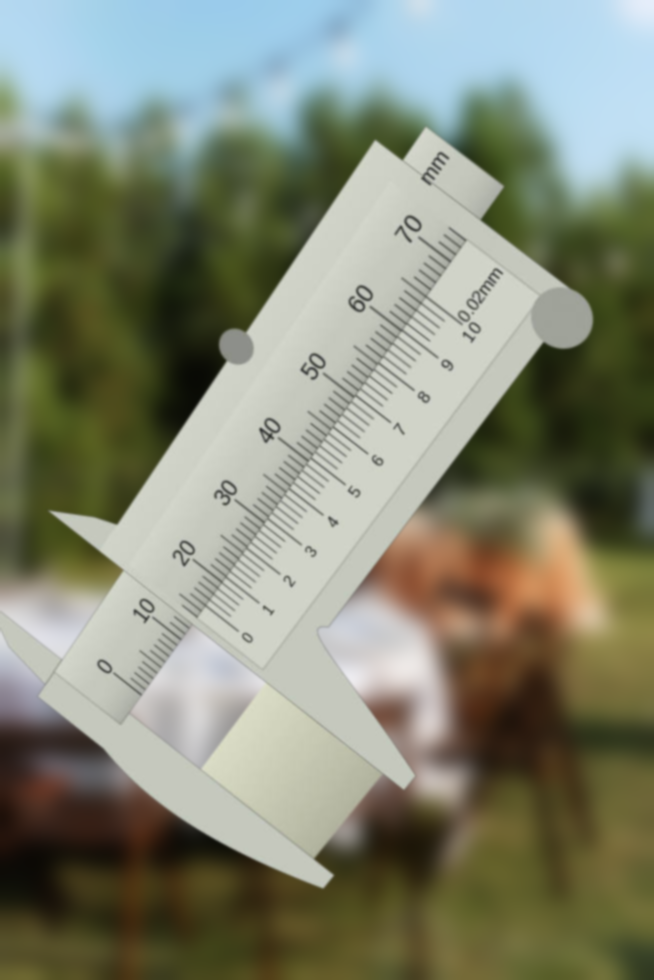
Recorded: **16.0** mm
